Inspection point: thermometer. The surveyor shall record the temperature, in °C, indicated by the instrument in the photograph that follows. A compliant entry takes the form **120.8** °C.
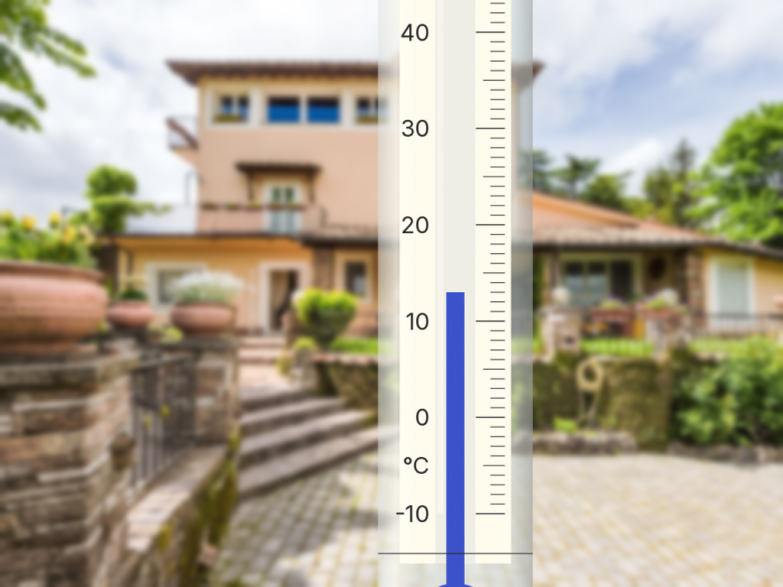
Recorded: **13** °C
